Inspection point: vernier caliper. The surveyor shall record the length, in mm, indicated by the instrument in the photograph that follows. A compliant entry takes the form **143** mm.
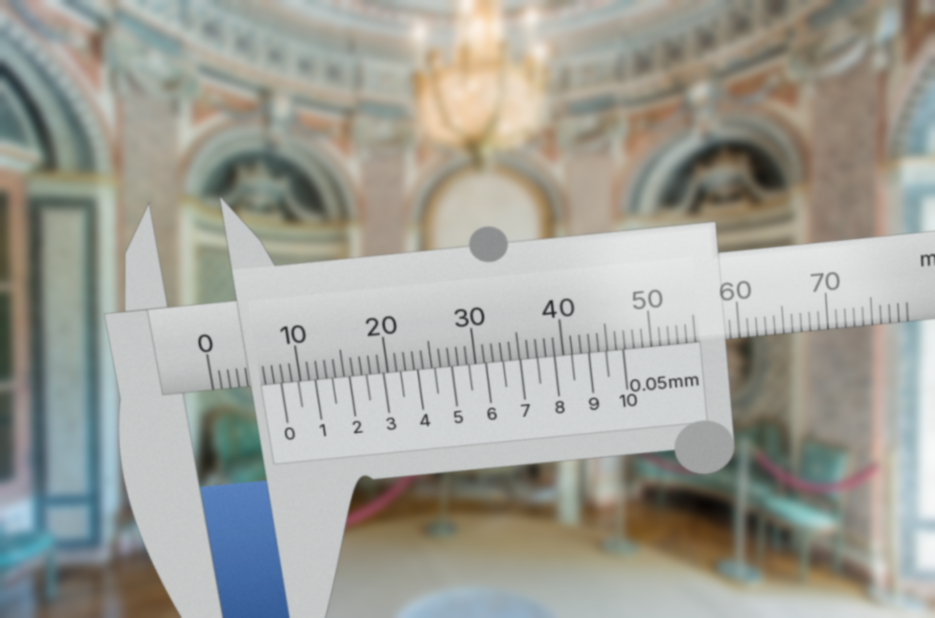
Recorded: **7.8** mm
